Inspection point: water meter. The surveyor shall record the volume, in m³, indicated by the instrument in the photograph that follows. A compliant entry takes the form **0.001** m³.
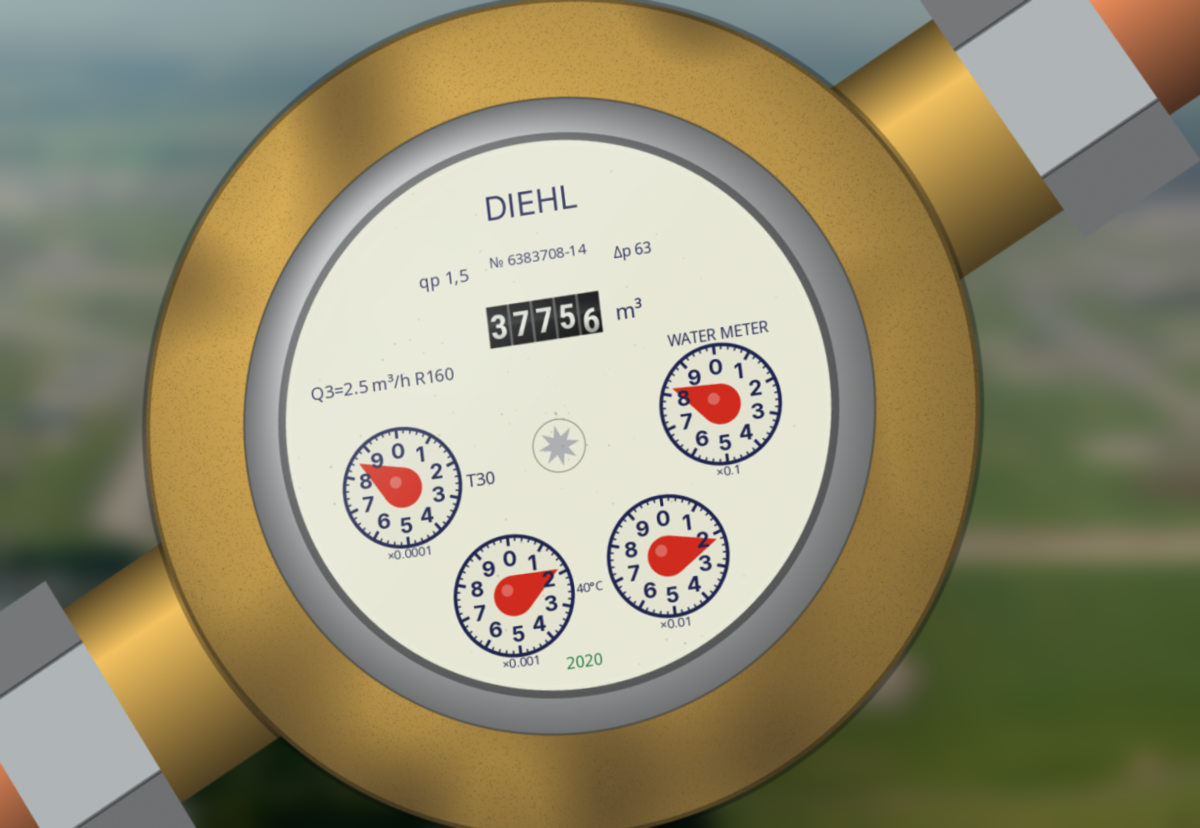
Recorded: **37755.8218** m³
